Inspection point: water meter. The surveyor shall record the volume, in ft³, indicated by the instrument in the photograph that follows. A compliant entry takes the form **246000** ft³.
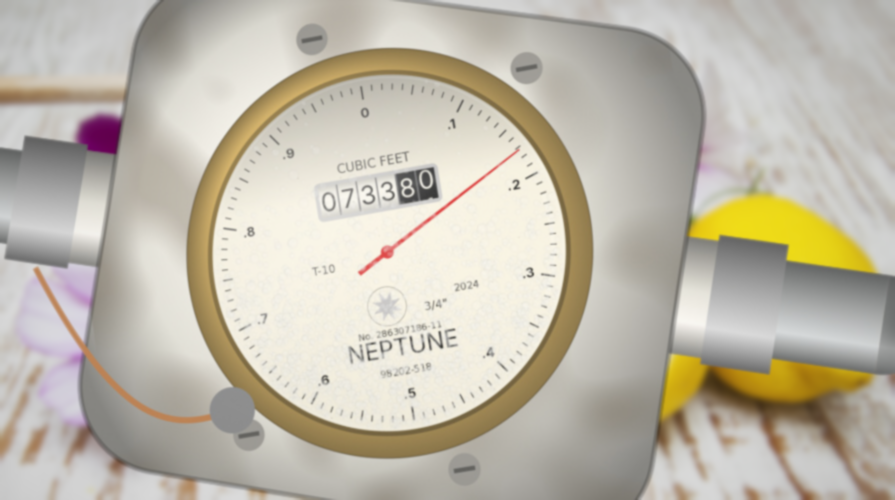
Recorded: **73380.17** ft³
